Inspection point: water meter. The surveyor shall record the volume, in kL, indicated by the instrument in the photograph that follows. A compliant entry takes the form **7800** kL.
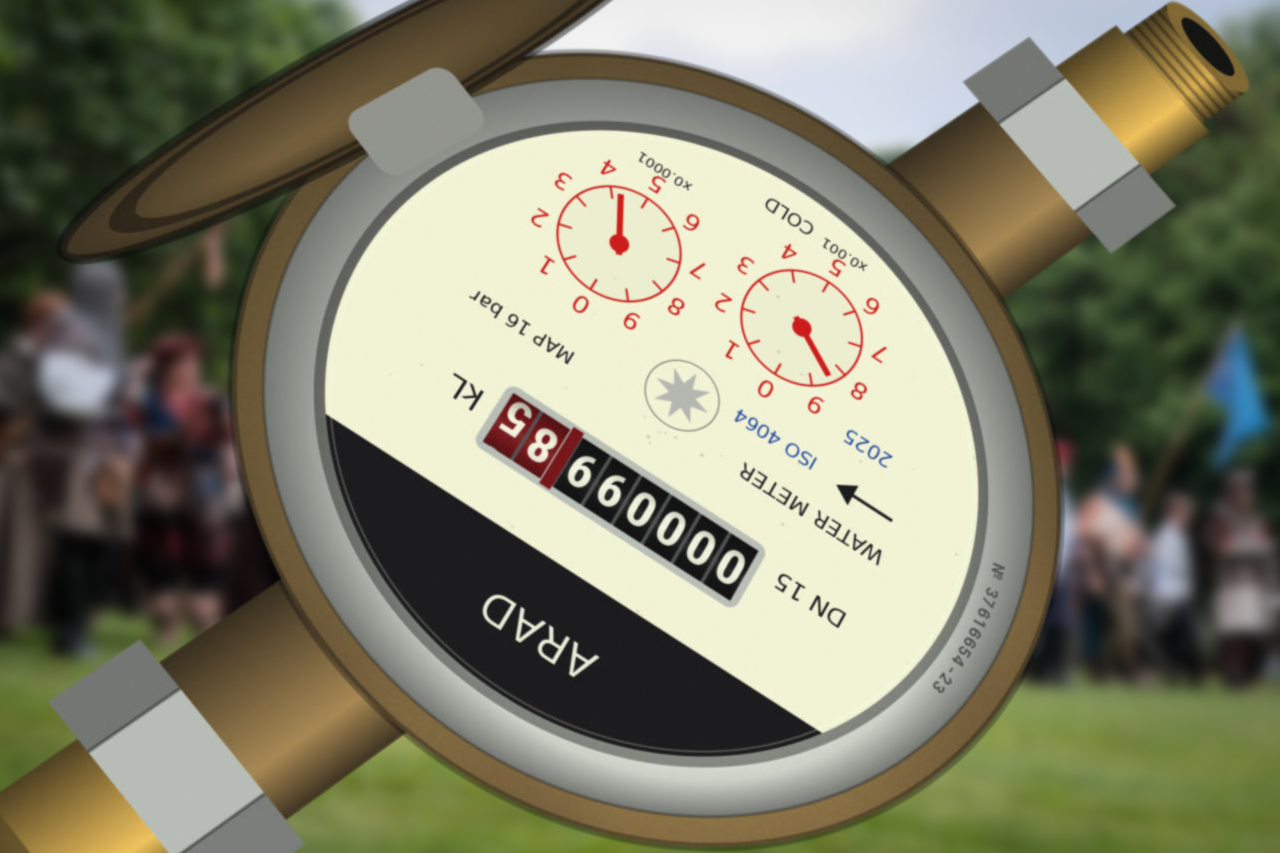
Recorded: **99.8484** kL
